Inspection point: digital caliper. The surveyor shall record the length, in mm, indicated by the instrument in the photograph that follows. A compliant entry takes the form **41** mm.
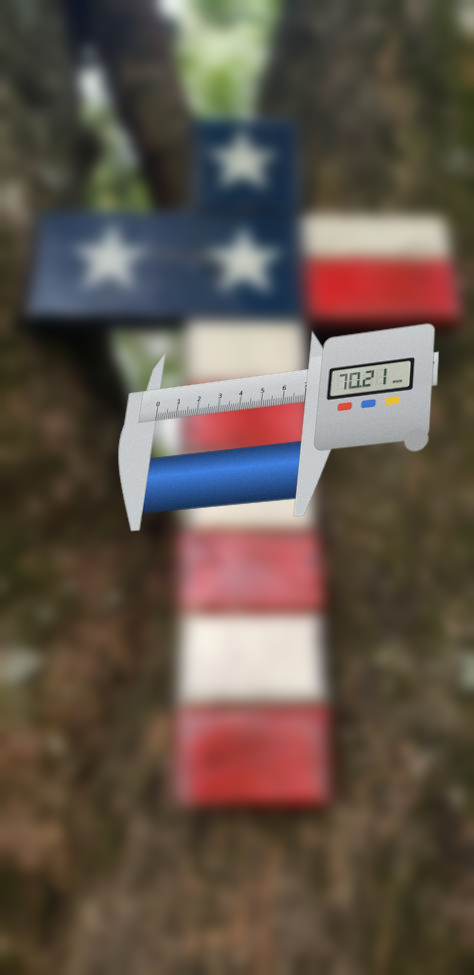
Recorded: **70.21** mm
